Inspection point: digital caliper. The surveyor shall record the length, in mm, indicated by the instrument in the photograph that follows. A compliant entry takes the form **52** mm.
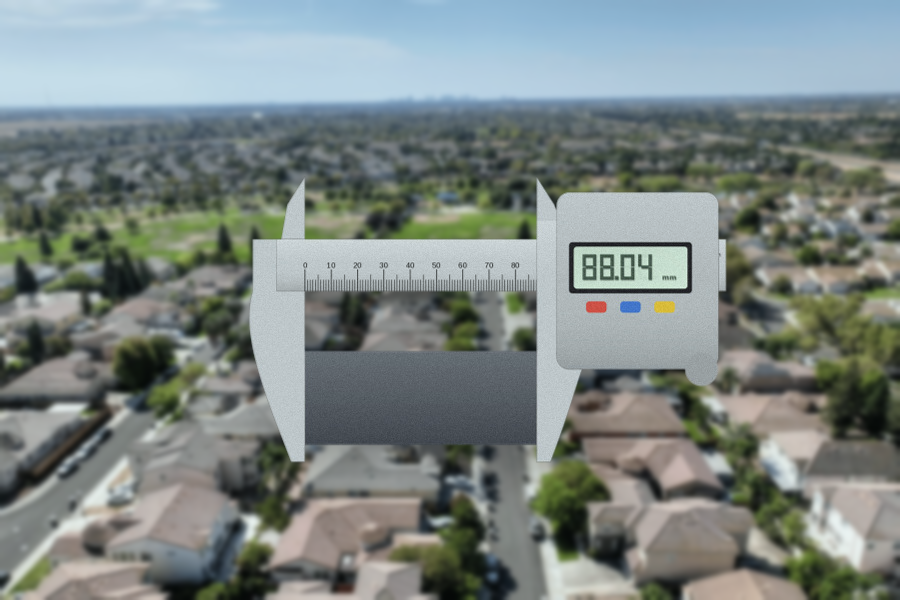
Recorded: **88.04** mm
